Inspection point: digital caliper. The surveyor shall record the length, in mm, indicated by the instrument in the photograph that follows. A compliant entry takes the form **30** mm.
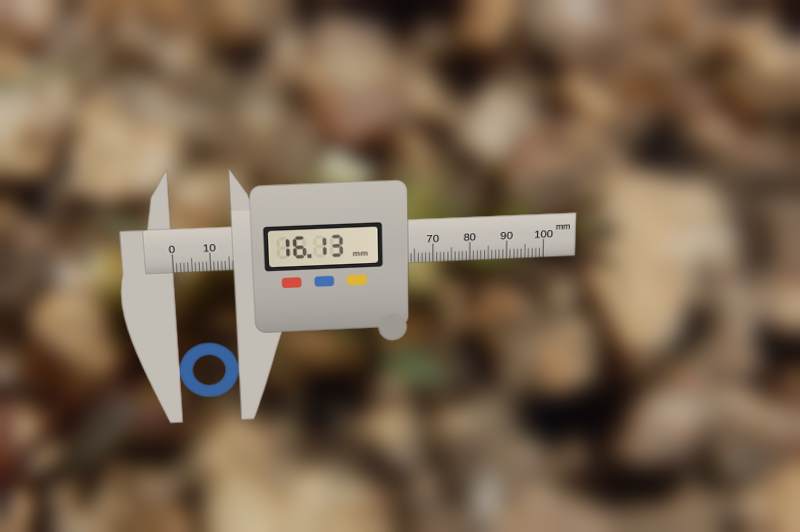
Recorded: **16.13** mm
